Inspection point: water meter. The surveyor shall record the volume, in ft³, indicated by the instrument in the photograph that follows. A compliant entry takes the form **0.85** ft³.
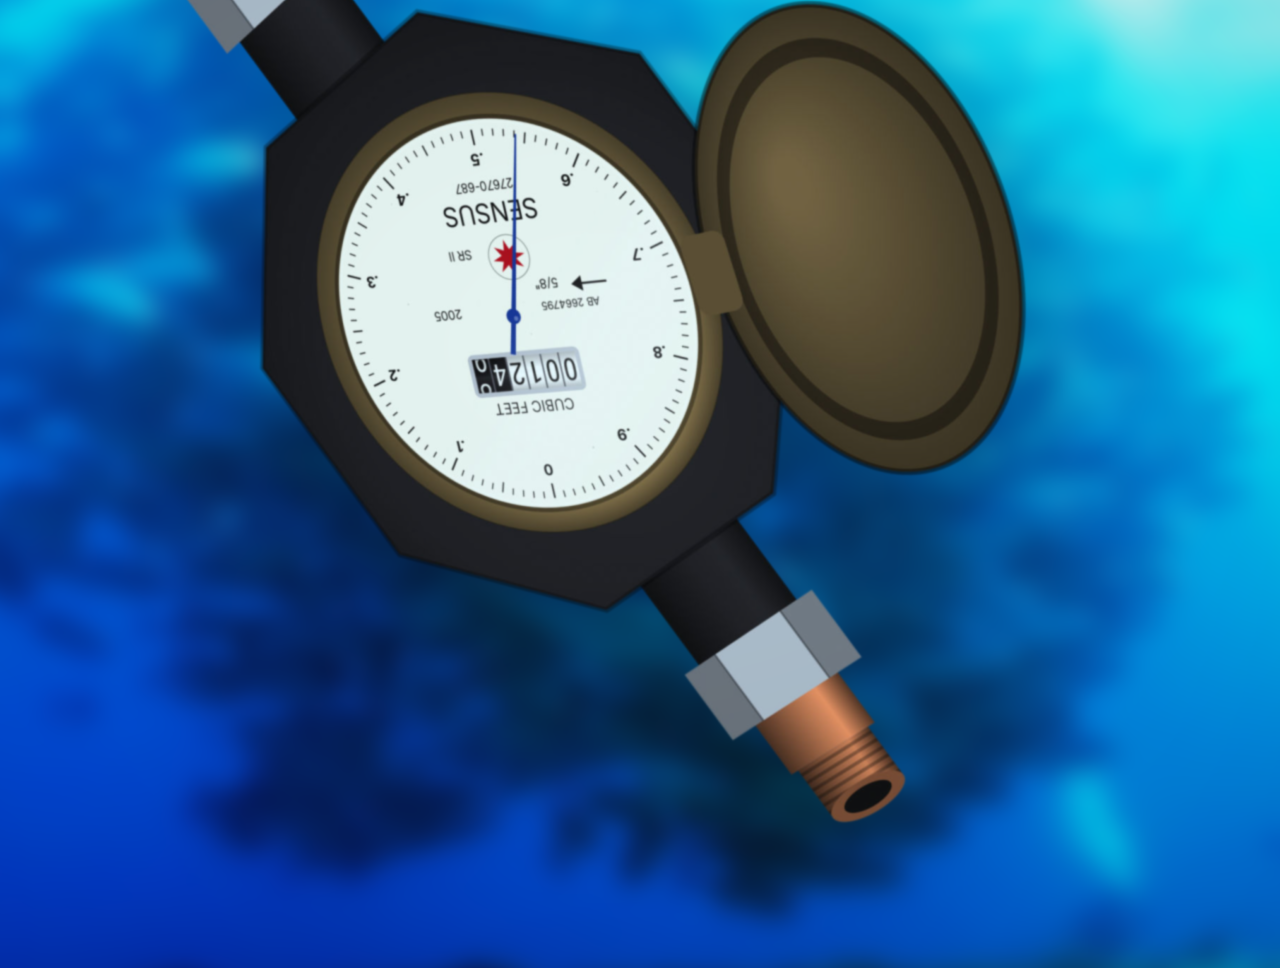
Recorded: **1248.54** ft³
